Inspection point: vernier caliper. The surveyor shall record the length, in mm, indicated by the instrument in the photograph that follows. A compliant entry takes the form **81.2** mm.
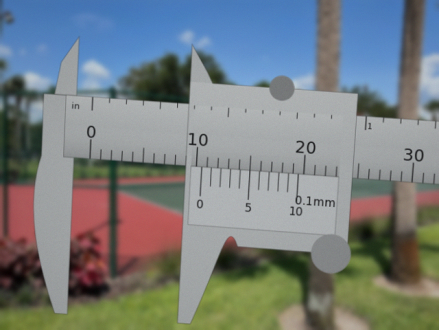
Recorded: **10.5** mm
